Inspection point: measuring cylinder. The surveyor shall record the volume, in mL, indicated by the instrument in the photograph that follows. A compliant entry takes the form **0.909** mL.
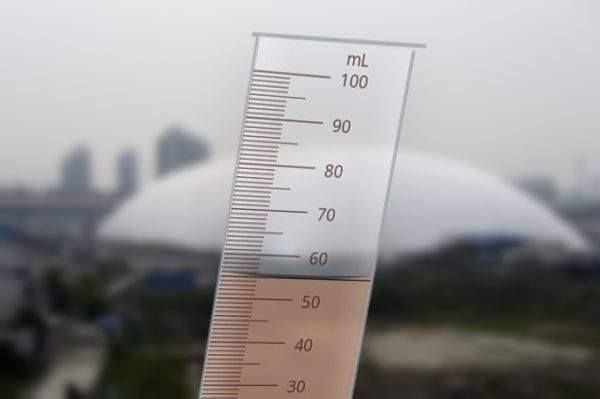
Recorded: **55** mL
